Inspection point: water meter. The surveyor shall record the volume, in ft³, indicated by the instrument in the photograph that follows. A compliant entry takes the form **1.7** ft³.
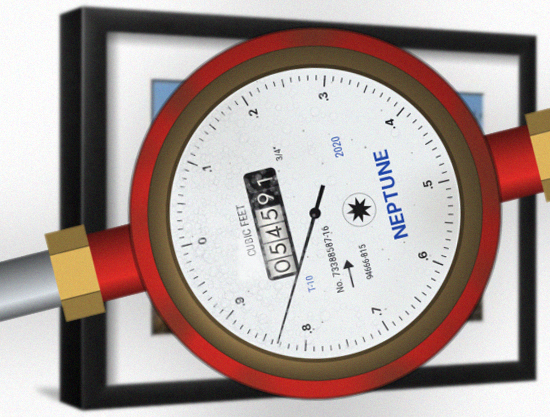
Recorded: **54590.83** ft³
